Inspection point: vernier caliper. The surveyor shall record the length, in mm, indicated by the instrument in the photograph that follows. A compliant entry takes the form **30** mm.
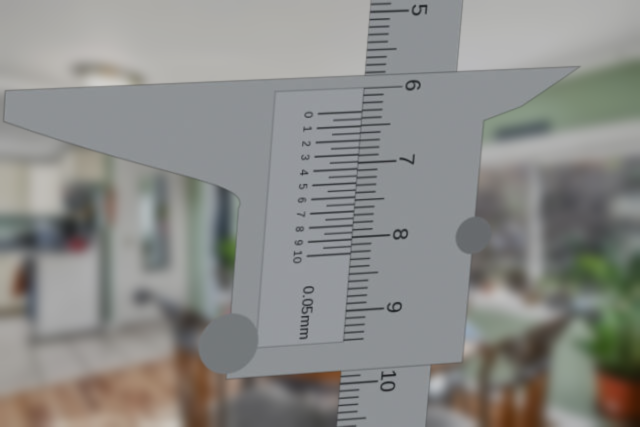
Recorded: **63.2** mm
